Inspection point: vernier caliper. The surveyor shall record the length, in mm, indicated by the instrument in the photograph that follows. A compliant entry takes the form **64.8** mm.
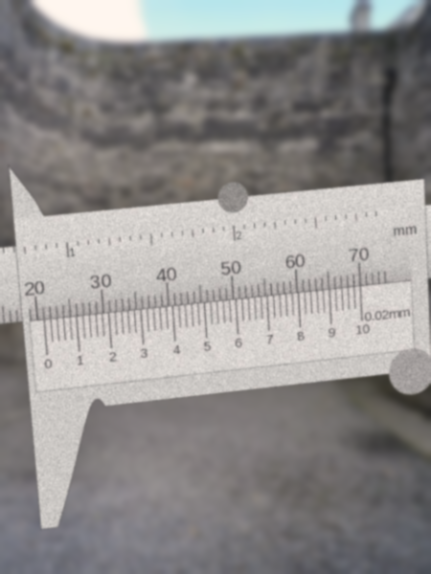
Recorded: **21.0** mm
